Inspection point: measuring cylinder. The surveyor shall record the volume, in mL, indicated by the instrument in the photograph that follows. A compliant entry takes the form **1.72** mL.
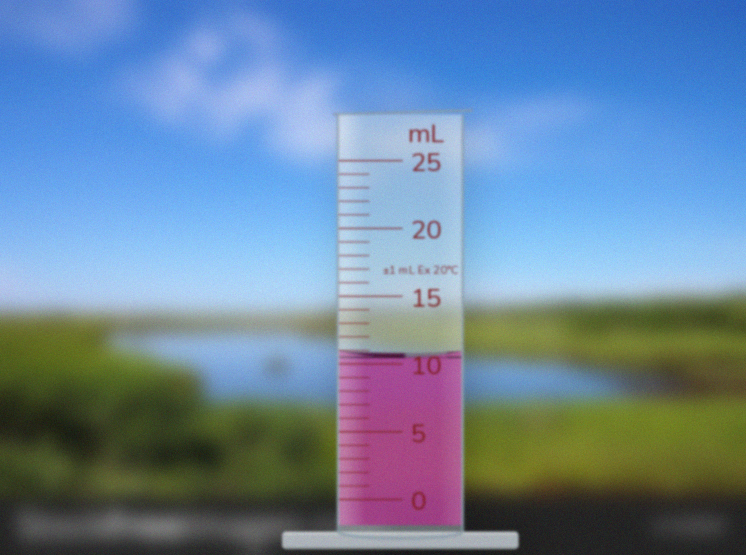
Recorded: **10.5** mL
